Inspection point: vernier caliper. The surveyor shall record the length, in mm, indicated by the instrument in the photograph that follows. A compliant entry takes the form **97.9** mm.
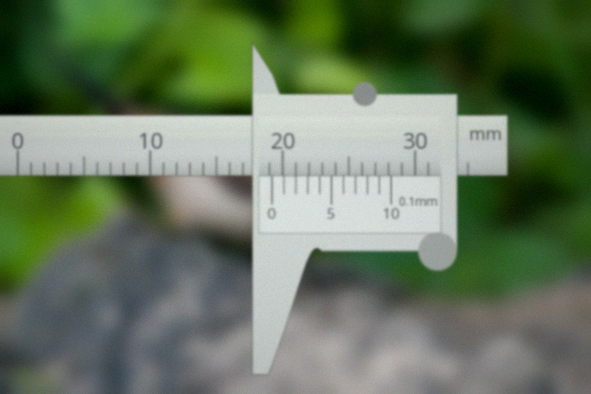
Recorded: **19.2** mm
